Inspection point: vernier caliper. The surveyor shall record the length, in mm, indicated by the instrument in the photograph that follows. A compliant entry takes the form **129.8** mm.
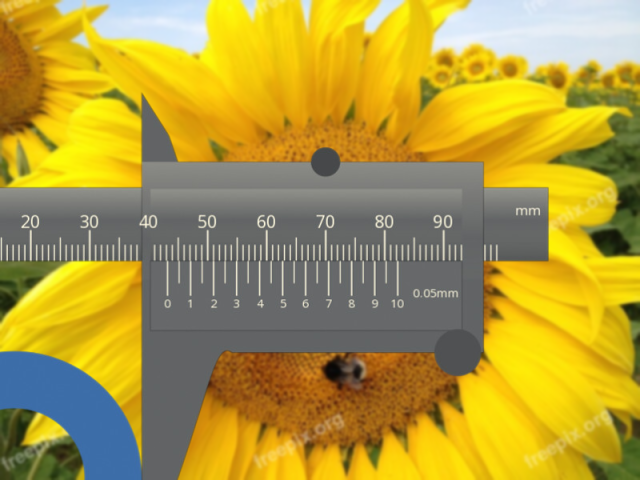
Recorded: **43.2** mm
